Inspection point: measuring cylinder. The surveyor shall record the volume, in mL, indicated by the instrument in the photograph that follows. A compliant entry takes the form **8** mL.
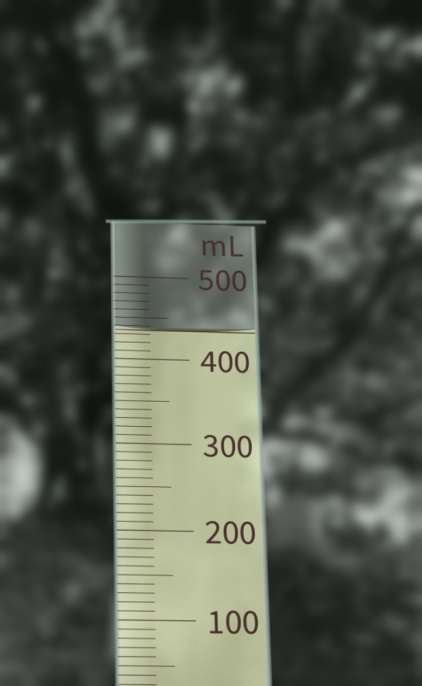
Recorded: **435** mL
